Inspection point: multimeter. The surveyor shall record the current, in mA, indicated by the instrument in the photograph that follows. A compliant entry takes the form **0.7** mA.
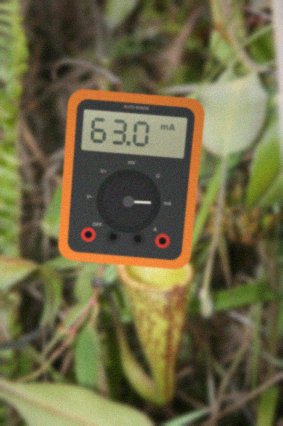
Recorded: **63.0** mA
